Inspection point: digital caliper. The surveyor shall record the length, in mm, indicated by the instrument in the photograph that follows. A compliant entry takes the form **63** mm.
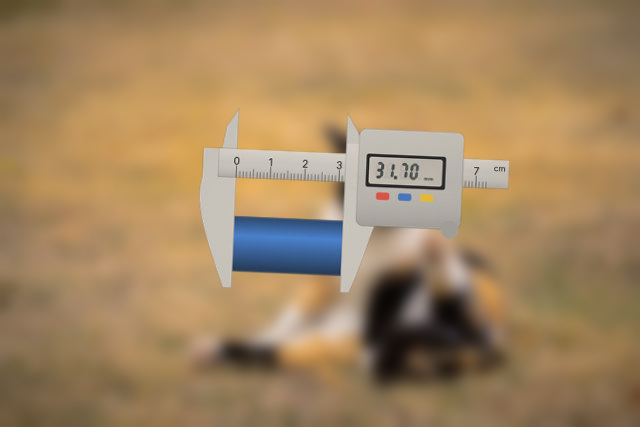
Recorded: **31.70** mm
